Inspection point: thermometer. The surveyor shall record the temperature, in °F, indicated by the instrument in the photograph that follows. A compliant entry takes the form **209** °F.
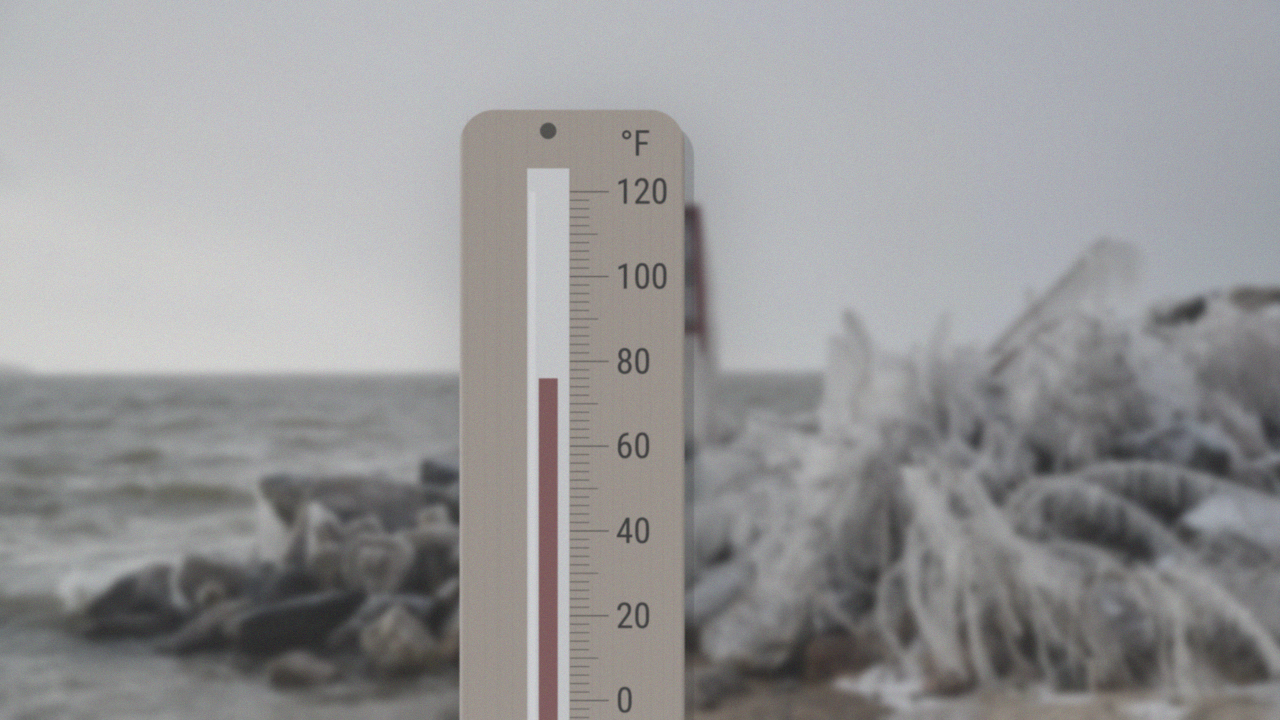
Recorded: **76** °F
